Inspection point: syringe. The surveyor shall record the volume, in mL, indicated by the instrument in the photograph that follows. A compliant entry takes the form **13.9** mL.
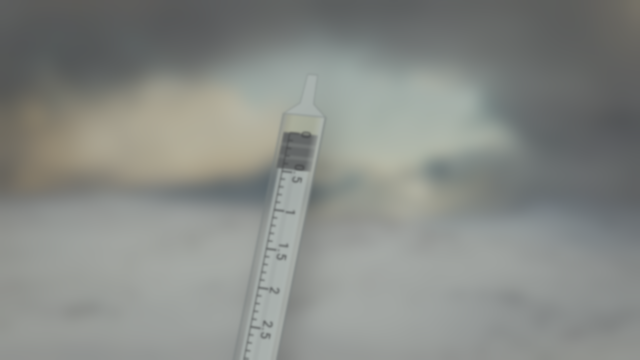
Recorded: **0** mL
